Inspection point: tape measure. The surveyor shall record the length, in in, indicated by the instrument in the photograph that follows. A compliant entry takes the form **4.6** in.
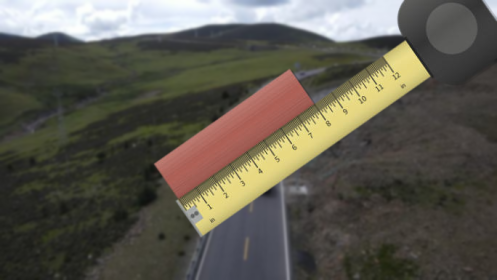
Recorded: **8** in
